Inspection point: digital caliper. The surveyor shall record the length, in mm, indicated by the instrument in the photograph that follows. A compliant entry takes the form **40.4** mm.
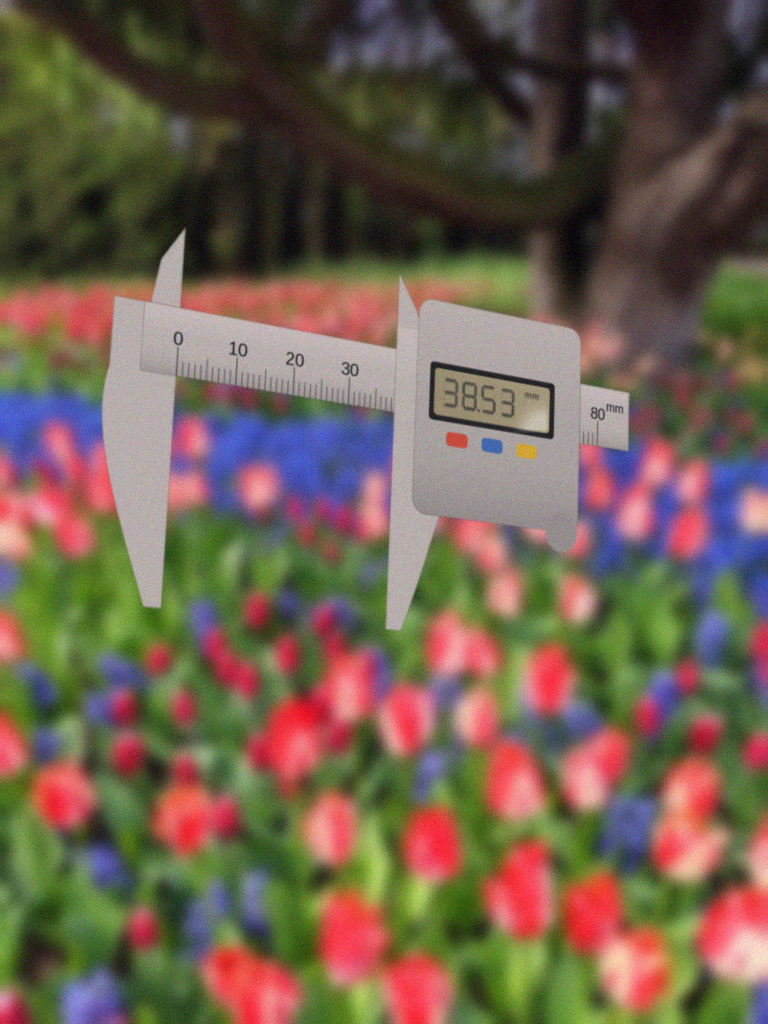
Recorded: **38.53** mm
